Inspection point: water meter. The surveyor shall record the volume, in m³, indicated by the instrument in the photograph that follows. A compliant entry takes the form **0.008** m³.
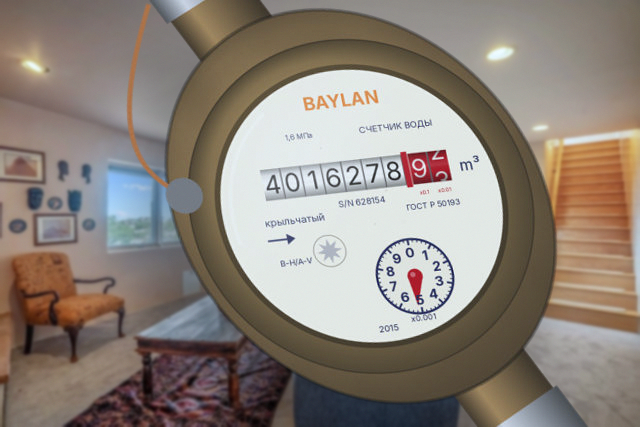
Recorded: **4016278.925** m³
